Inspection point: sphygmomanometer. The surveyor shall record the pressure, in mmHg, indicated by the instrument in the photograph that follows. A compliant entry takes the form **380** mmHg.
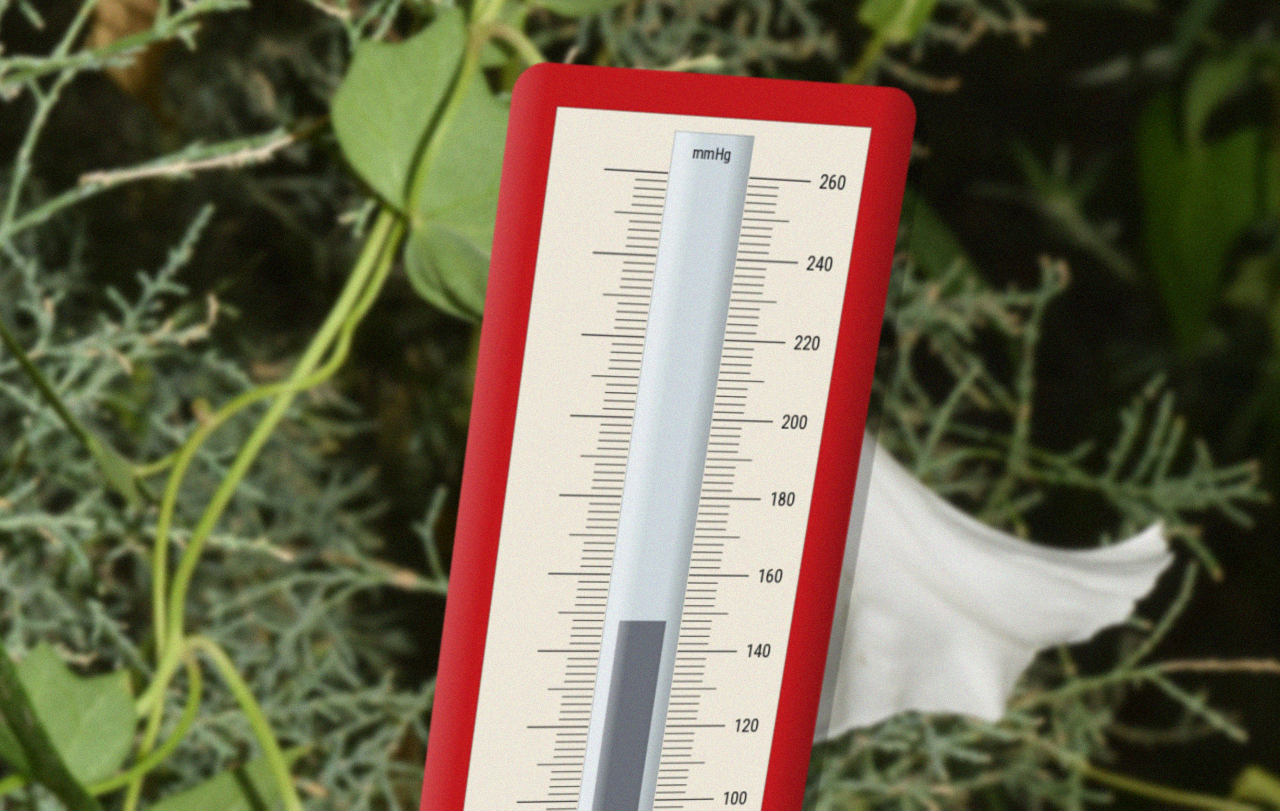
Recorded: **148** mmHg
